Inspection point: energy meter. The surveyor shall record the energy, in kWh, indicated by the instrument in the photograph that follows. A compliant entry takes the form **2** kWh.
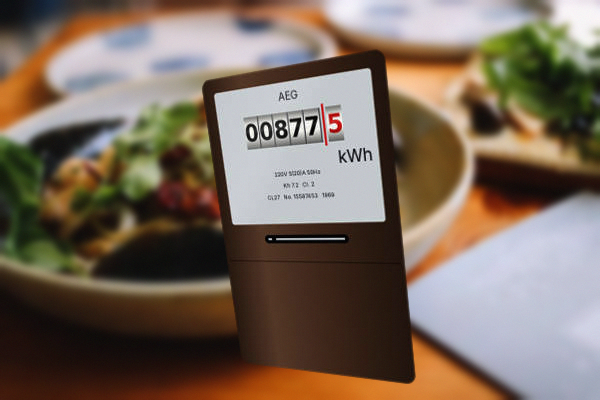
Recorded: **877.5** kWh
